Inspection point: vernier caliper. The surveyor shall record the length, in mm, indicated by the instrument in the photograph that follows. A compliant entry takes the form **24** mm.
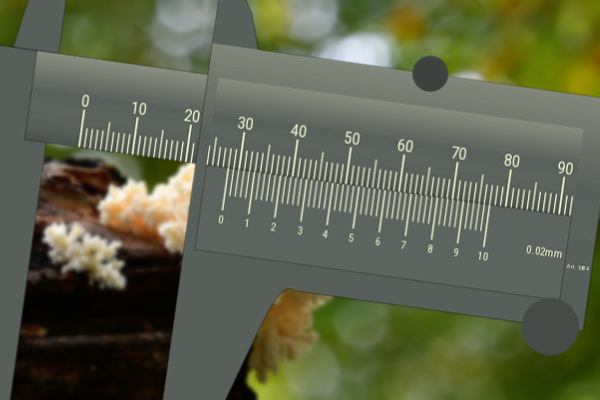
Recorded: **28.0** mm
